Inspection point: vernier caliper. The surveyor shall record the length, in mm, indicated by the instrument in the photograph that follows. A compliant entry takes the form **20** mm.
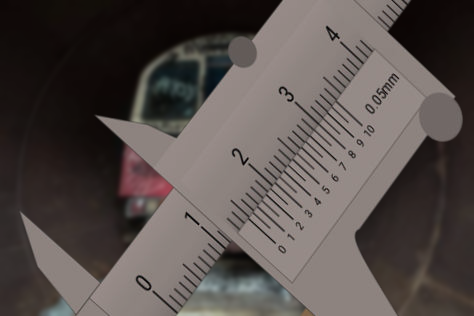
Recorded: **14.8** mm
